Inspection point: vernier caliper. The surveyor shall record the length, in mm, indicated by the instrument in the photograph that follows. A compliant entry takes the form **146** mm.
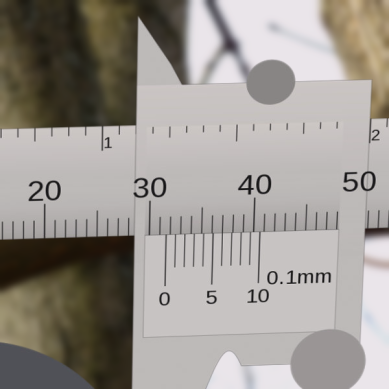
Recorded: **31.6** mm
